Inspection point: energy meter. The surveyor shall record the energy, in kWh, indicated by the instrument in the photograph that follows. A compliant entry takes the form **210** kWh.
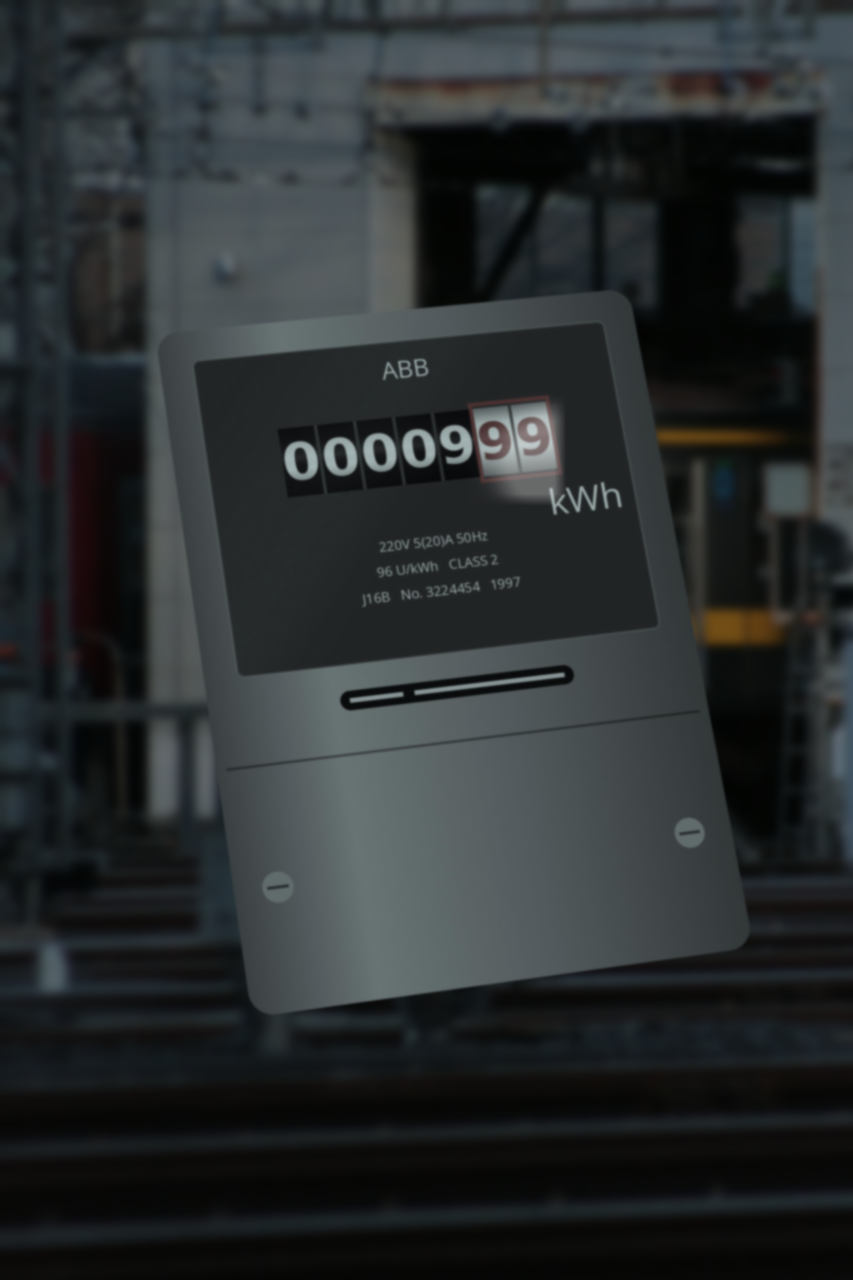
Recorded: **9.99** kWh
